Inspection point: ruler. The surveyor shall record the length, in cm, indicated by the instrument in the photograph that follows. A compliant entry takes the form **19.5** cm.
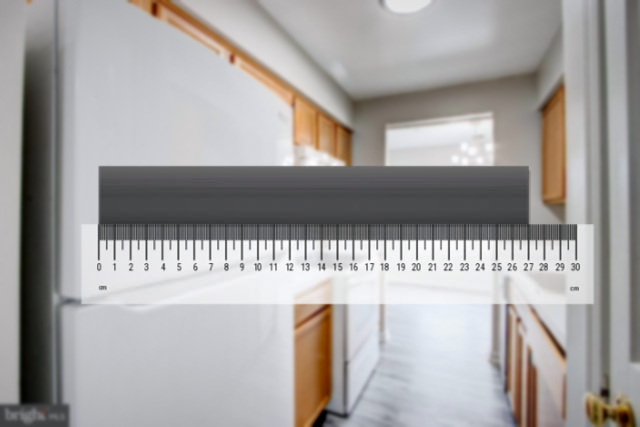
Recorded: **27** cm
